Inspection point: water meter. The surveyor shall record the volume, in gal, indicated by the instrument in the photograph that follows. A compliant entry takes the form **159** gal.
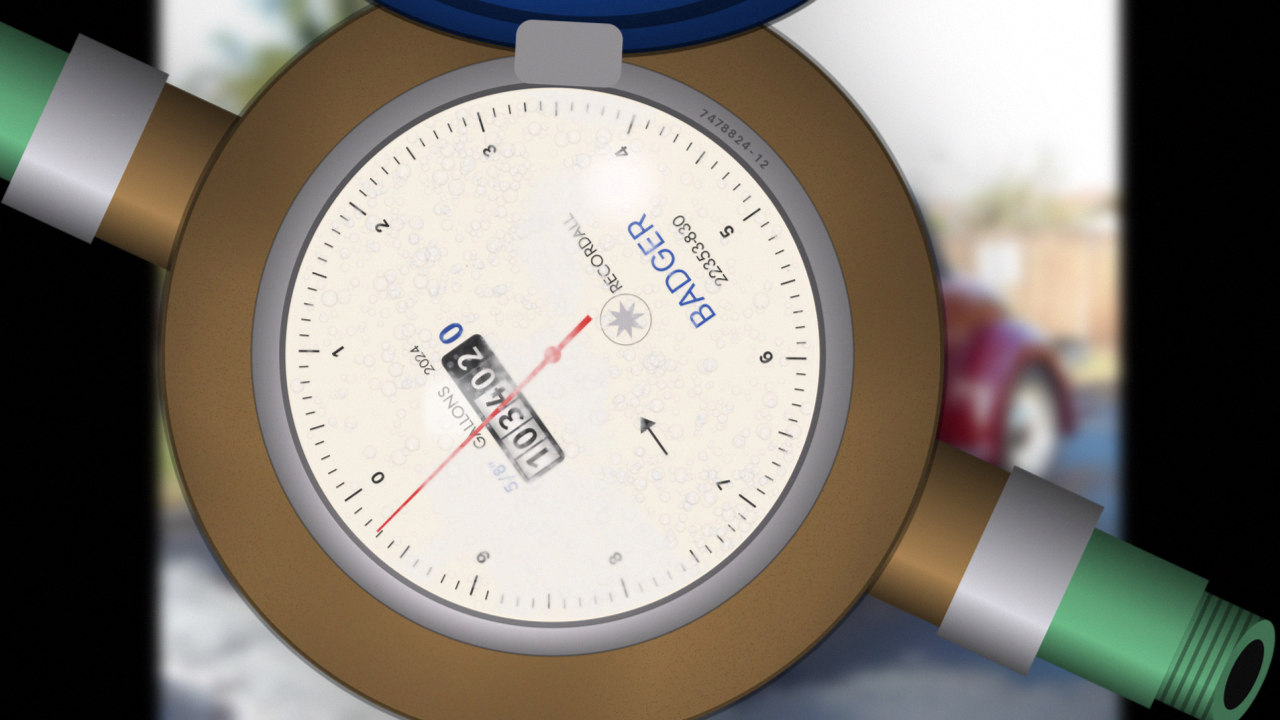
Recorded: **1034019.7** gal
